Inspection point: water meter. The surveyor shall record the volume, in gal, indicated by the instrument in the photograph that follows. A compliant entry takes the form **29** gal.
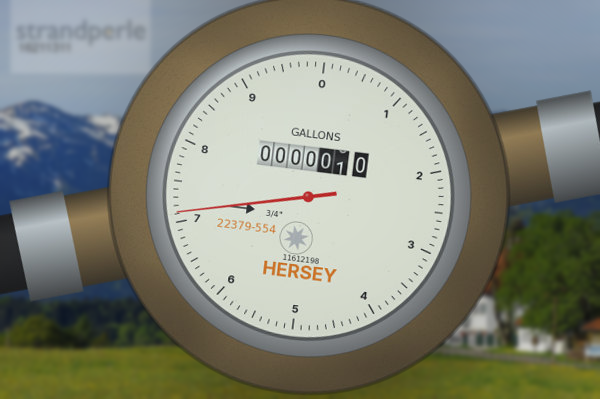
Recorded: **7.1** gal
